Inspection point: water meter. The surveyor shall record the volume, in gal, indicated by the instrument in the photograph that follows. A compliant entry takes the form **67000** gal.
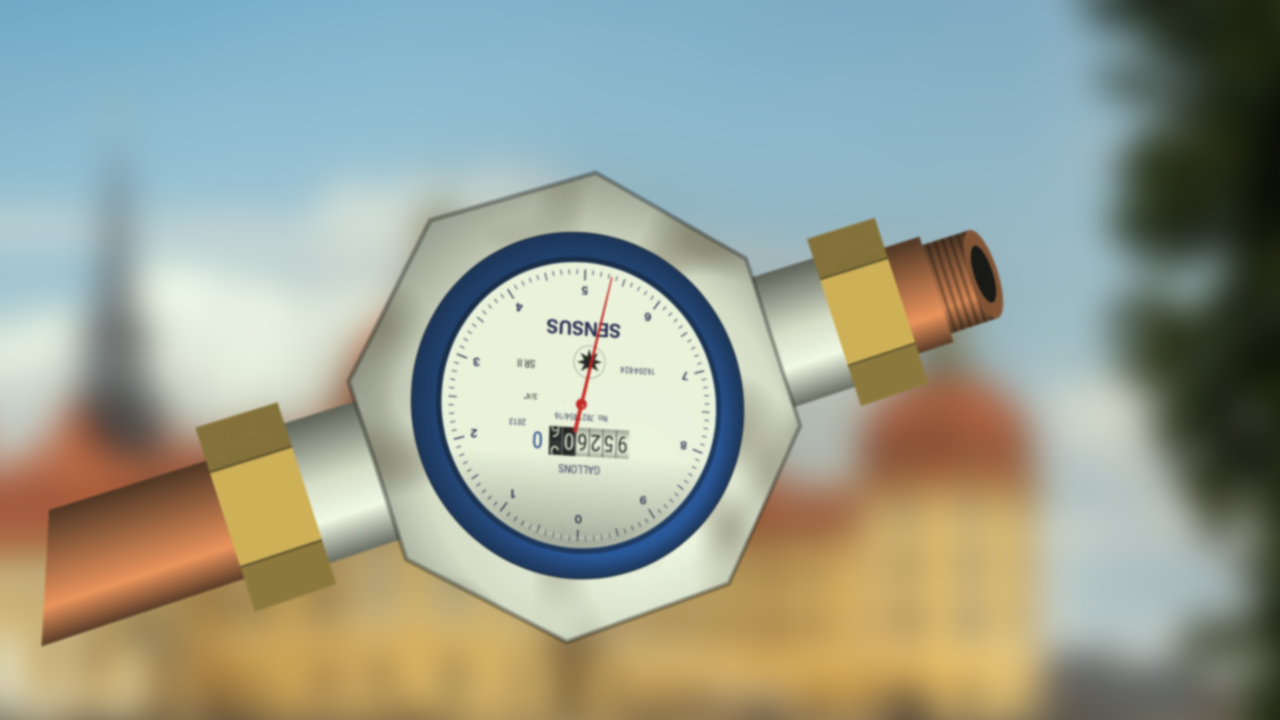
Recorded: **9526055.3** gal
